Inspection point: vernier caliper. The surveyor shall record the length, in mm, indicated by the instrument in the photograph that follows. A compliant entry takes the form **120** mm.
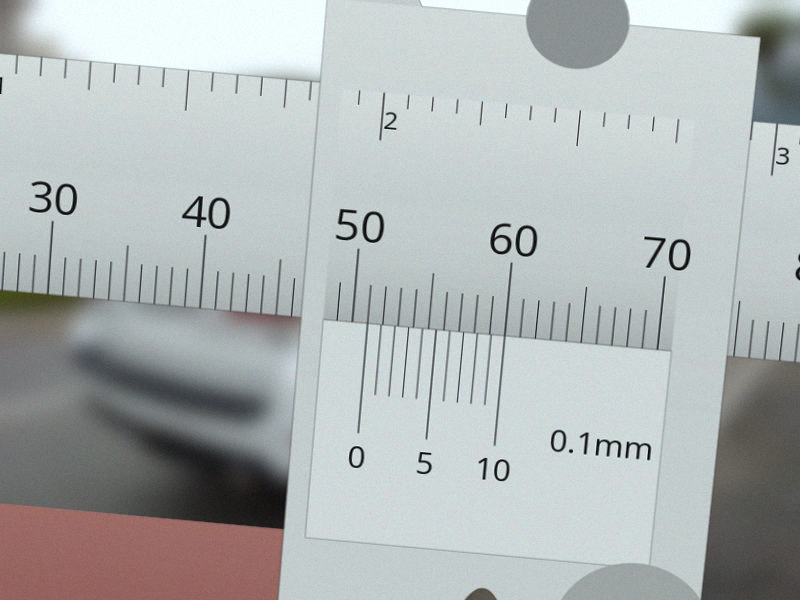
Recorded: **51.0** mm
